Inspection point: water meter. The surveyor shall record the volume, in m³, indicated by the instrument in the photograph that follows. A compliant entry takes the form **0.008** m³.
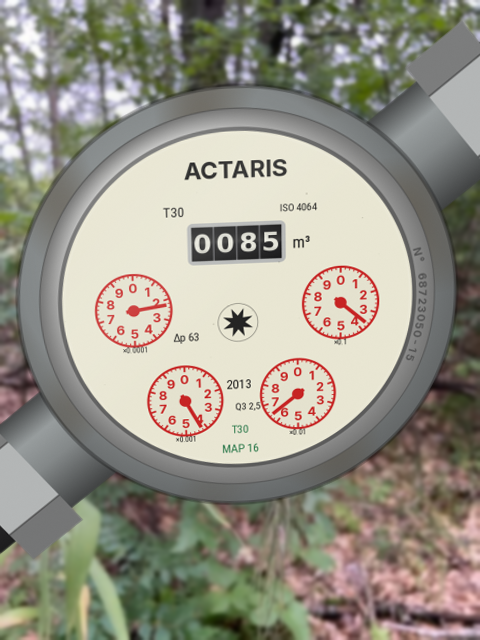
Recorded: **85.3642** m³
